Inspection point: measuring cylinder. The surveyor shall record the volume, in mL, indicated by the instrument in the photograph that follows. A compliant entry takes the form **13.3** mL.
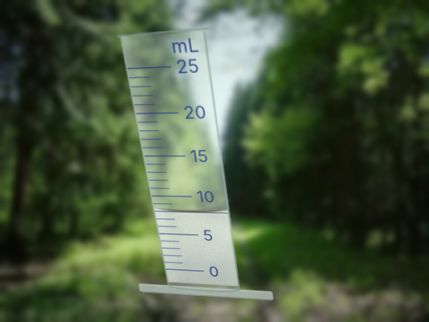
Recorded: **8** mL
